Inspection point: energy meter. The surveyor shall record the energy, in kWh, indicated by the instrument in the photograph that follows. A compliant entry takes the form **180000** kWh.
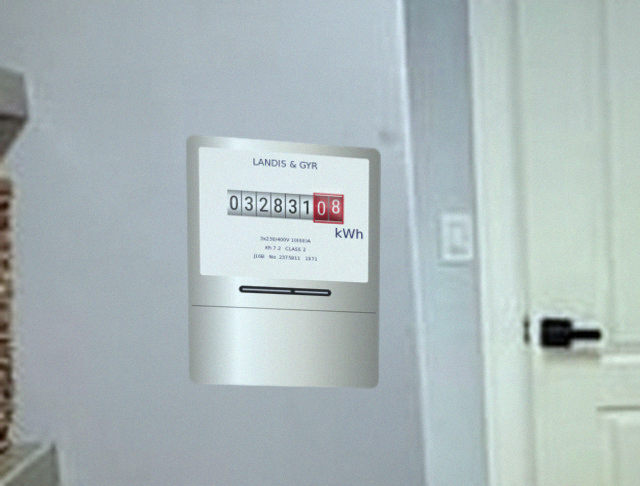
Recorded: **32831.08** kWh
